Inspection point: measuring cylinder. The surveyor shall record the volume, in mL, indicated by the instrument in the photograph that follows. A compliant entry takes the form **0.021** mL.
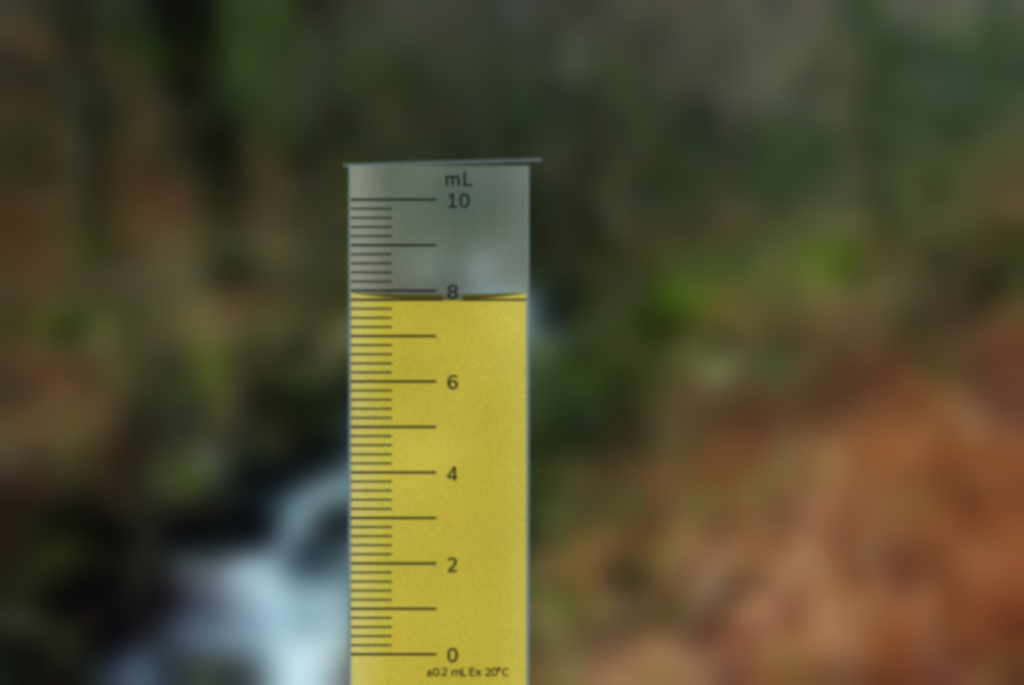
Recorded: **7.8** mL
